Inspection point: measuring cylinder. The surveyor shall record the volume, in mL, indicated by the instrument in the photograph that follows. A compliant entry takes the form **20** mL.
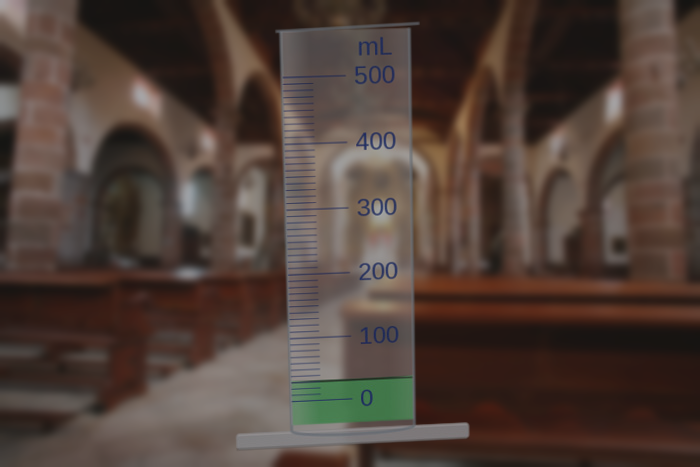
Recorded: **30** mL
